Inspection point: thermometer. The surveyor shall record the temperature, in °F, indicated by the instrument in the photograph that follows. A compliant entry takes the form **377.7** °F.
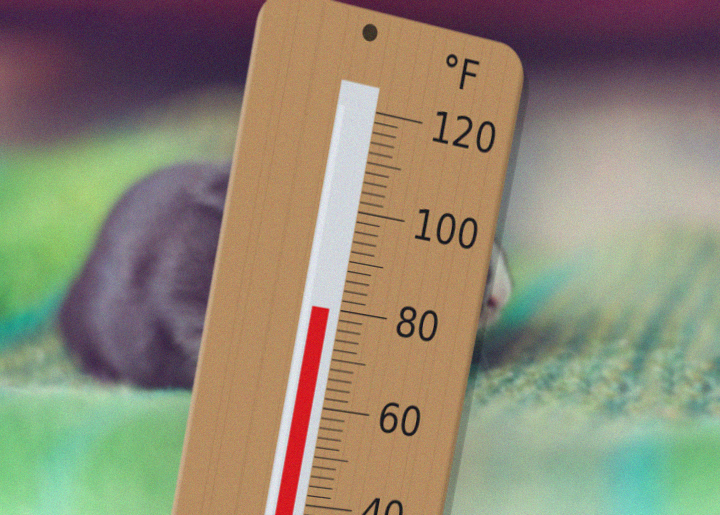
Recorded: **80** °F
